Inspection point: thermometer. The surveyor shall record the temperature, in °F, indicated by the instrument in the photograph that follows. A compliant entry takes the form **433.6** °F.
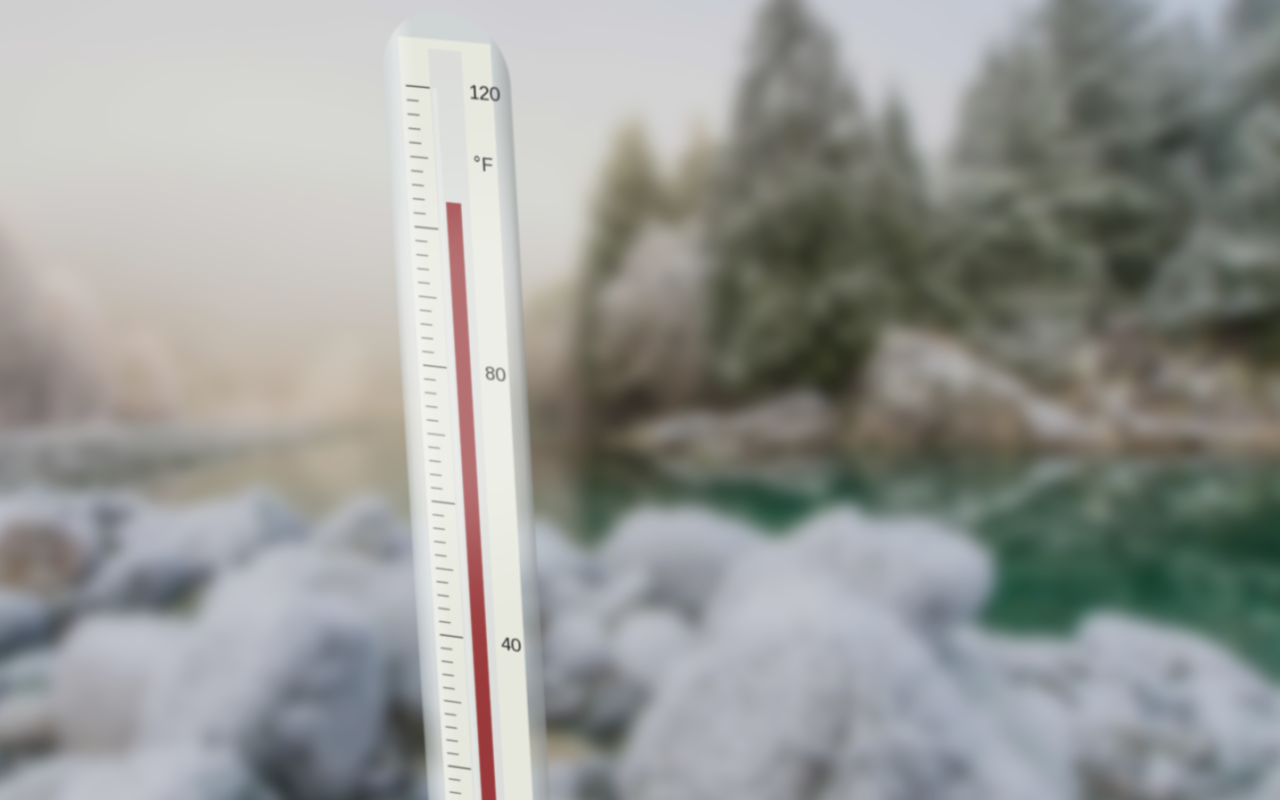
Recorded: **104** °F
